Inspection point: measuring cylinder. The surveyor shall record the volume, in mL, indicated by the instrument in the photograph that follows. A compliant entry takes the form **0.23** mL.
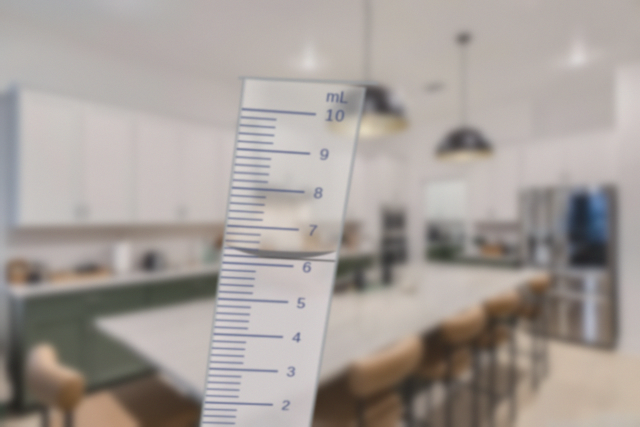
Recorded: **6.2** mL
